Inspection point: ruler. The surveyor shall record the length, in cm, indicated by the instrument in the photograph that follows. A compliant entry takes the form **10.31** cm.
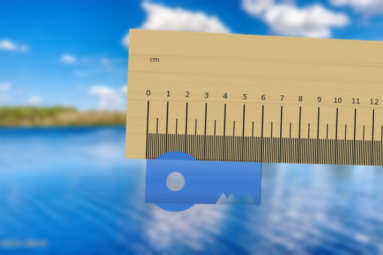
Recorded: **6** cm
